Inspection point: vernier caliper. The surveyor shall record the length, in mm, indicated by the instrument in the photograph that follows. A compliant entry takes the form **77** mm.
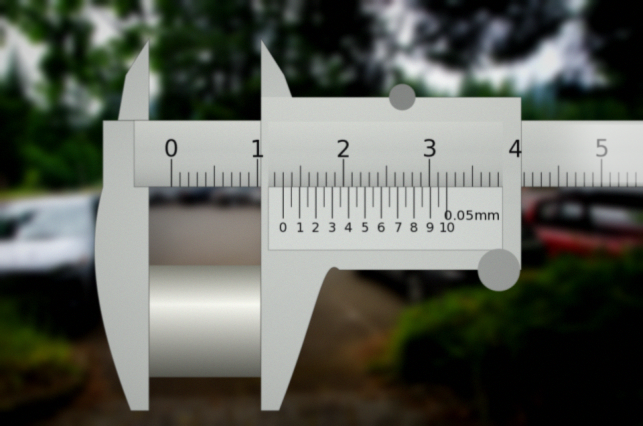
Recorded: **13.0** mm
